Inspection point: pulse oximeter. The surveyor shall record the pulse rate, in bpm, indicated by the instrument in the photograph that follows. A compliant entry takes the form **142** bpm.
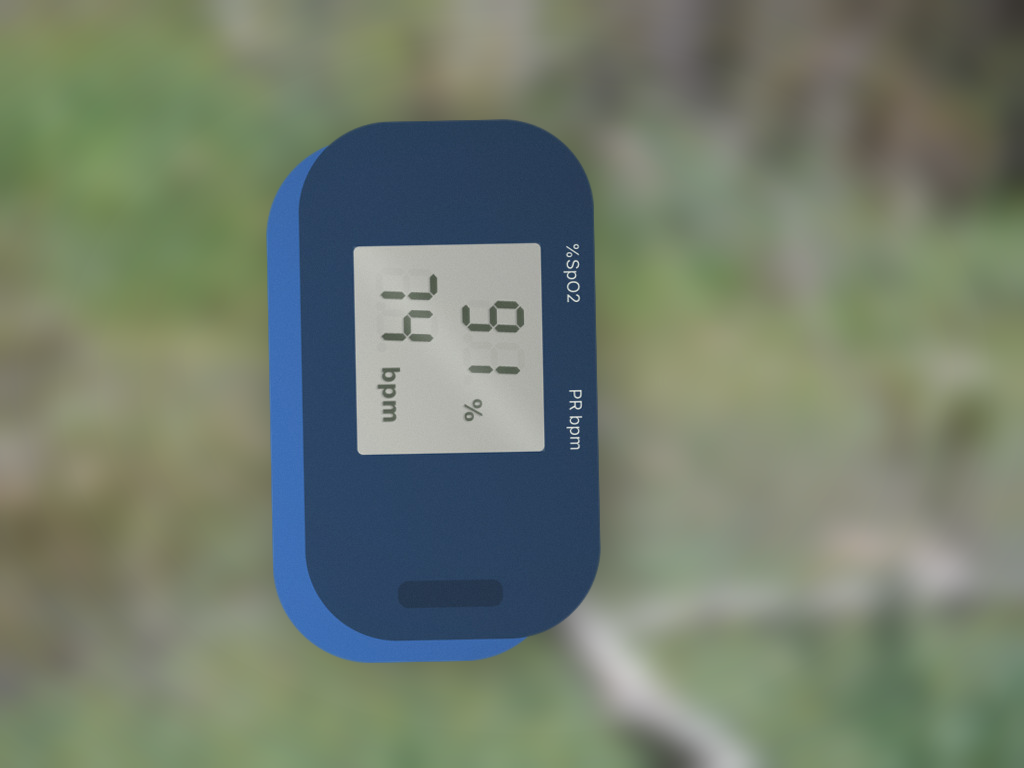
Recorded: **74** bpm
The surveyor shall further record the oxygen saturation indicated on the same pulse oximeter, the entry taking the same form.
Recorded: **91** %
